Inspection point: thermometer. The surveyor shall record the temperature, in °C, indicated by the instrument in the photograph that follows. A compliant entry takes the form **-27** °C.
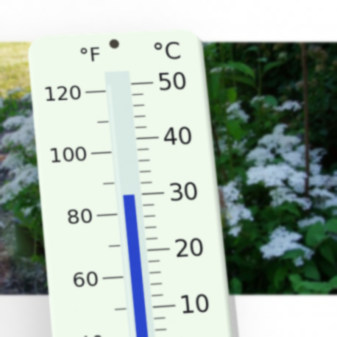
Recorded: **30** °C
